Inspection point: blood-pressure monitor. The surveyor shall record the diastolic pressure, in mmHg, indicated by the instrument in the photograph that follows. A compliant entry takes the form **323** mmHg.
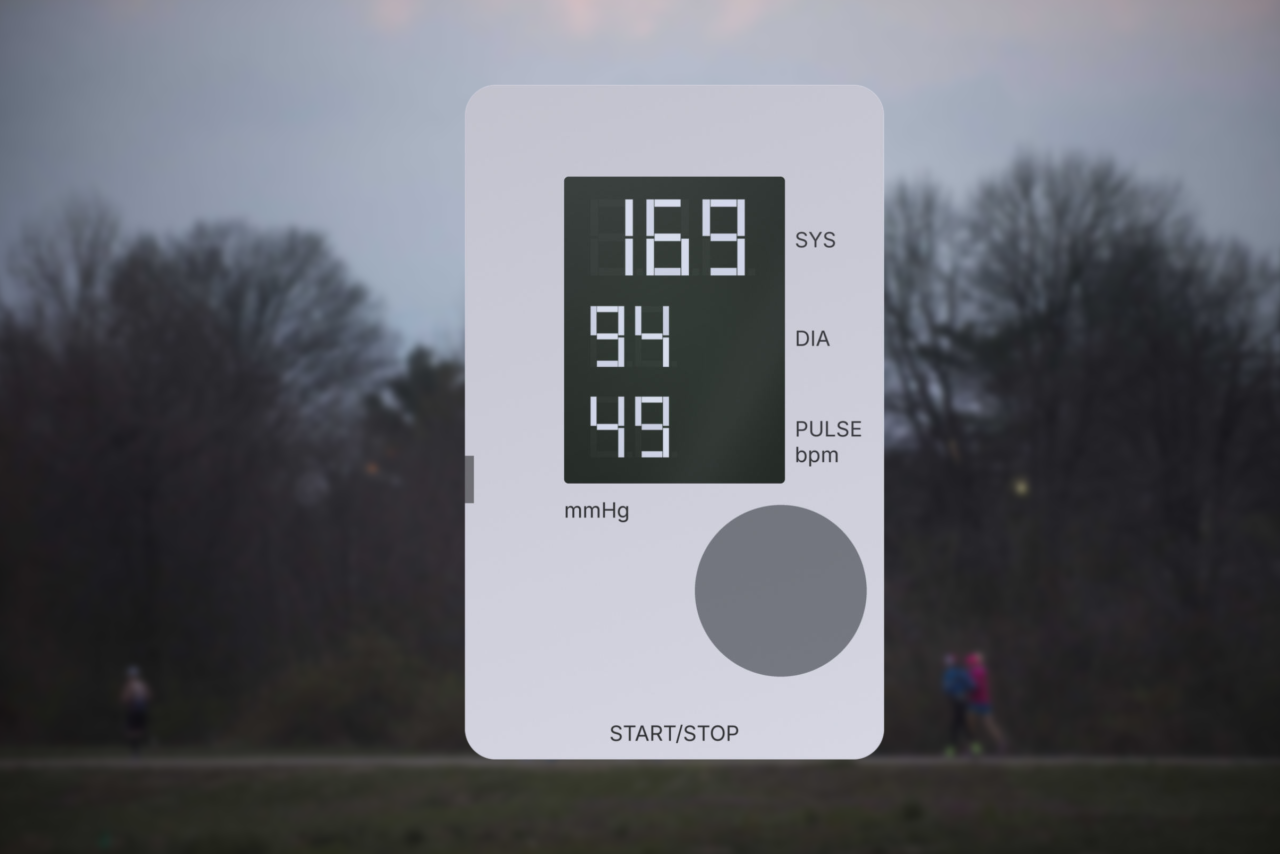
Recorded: **94** mmHg
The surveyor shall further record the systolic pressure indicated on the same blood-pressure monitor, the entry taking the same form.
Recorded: **169** mmHg
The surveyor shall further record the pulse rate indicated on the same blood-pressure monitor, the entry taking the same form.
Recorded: **49** bpm
